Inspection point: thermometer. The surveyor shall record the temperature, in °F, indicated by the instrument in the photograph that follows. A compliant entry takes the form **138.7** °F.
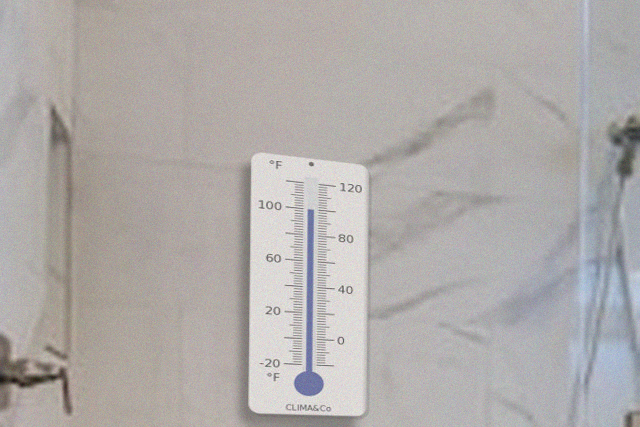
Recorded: **100** °F
